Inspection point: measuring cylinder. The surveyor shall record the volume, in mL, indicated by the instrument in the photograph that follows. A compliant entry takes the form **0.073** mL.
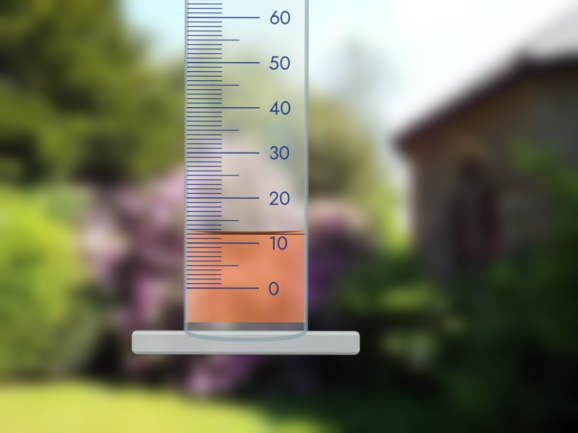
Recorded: **12** mL
